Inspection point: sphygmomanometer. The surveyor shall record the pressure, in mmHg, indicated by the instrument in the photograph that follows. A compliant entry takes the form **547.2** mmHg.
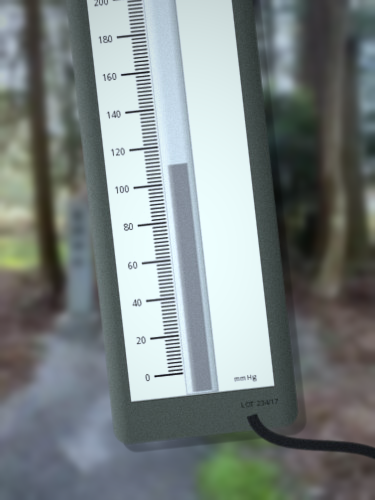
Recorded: **110** mmHg
